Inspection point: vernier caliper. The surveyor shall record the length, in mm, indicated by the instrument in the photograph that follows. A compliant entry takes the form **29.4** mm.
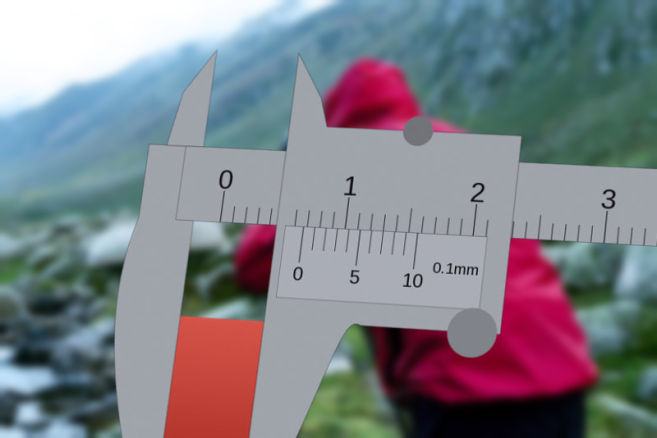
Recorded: **6.7** mm
